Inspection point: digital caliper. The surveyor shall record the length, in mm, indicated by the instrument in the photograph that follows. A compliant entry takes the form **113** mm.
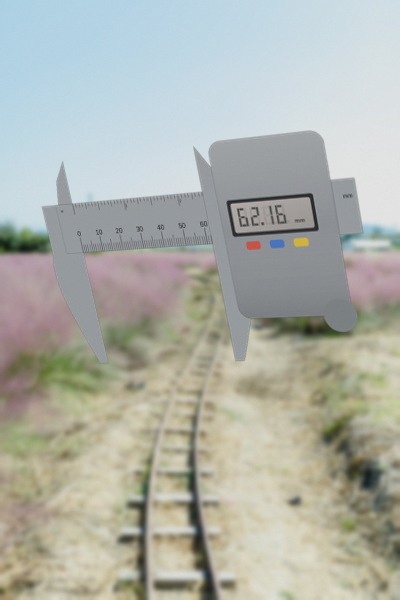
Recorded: **62.16** mm
